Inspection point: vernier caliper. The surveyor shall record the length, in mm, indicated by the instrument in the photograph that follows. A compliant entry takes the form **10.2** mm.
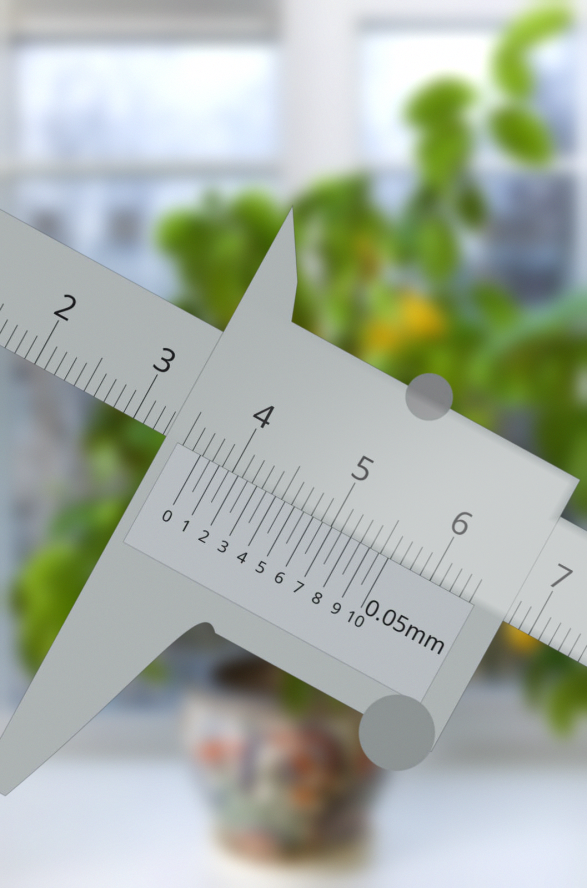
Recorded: **36.8** mm
